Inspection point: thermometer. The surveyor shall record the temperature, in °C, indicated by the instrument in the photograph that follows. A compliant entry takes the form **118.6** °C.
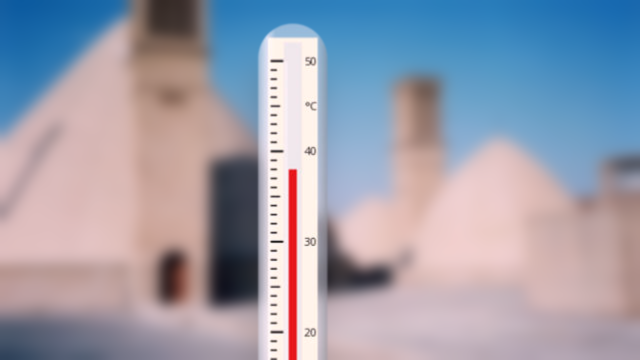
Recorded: **38** °C
